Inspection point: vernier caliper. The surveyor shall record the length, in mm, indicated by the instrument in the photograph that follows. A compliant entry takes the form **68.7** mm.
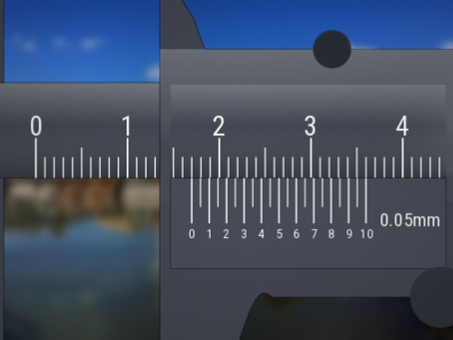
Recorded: **17.0** mm
